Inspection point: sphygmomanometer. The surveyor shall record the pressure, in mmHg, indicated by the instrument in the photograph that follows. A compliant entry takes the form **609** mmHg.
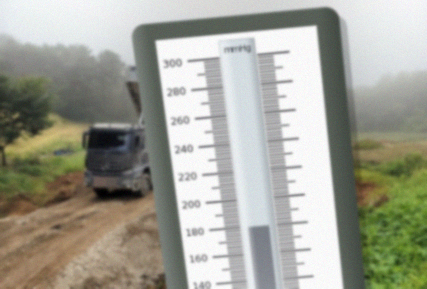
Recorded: **180** mmHg
